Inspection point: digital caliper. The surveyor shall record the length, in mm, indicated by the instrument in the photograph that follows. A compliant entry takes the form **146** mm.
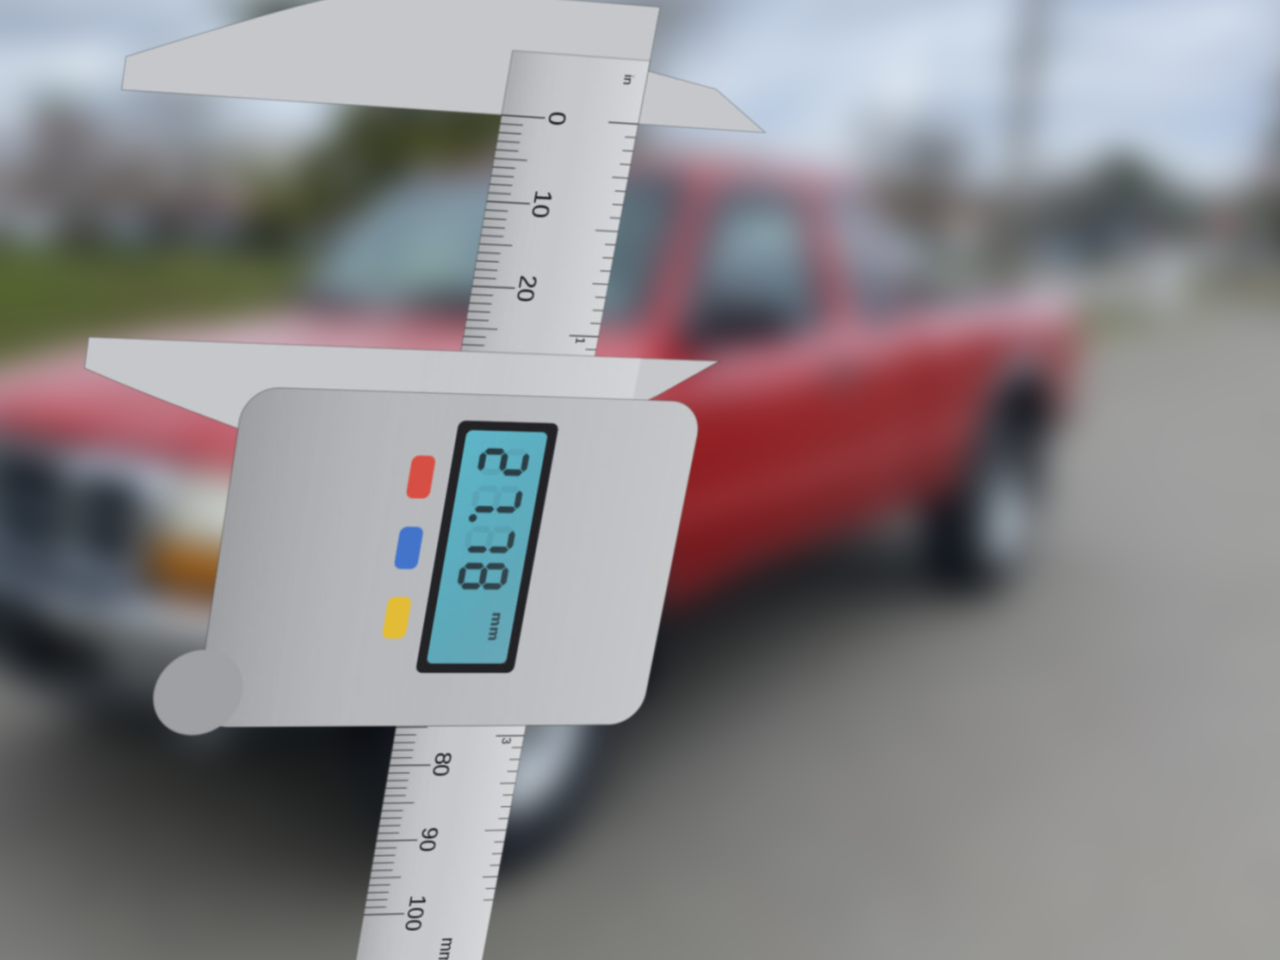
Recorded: **27.78** mm
